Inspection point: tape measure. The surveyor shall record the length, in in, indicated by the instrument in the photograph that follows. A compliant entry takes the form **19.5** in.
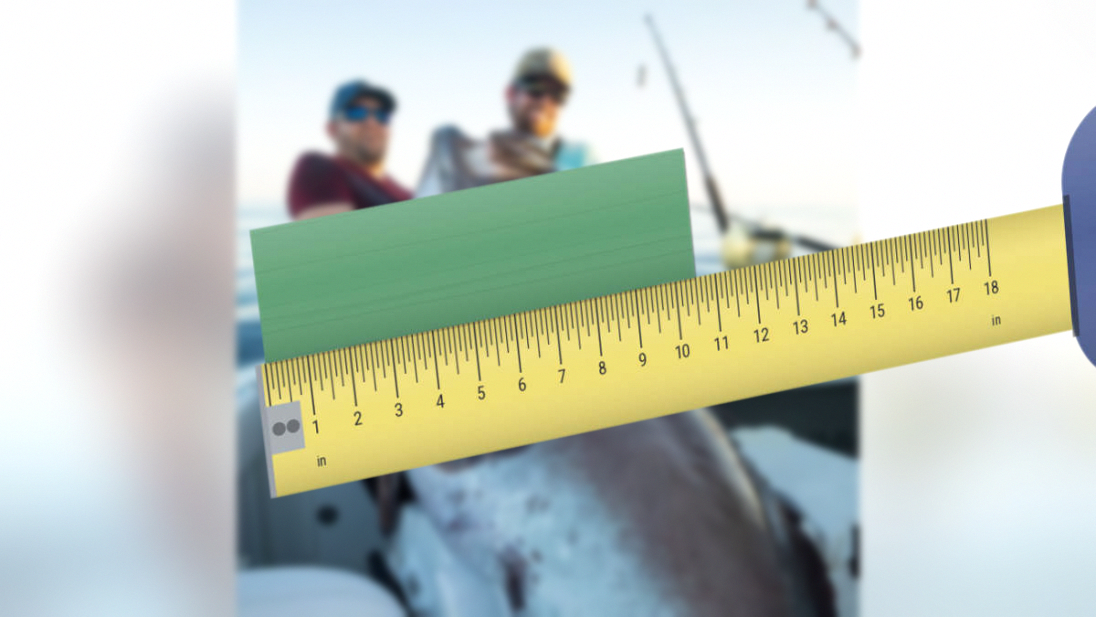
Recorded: **10.5** in
